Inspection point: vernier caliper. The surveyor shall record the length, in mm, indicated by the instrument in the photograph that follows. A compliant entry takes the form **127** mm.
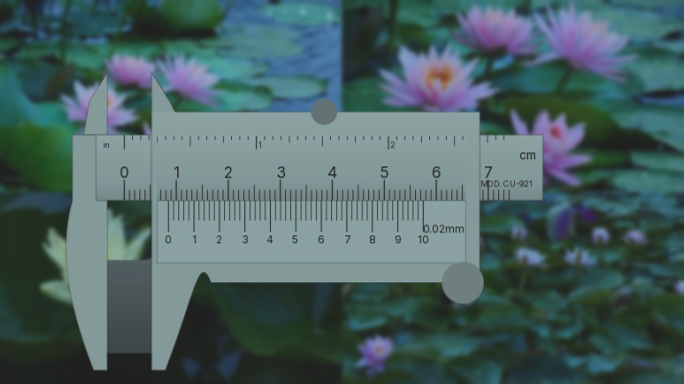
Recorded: **8.5** mm
